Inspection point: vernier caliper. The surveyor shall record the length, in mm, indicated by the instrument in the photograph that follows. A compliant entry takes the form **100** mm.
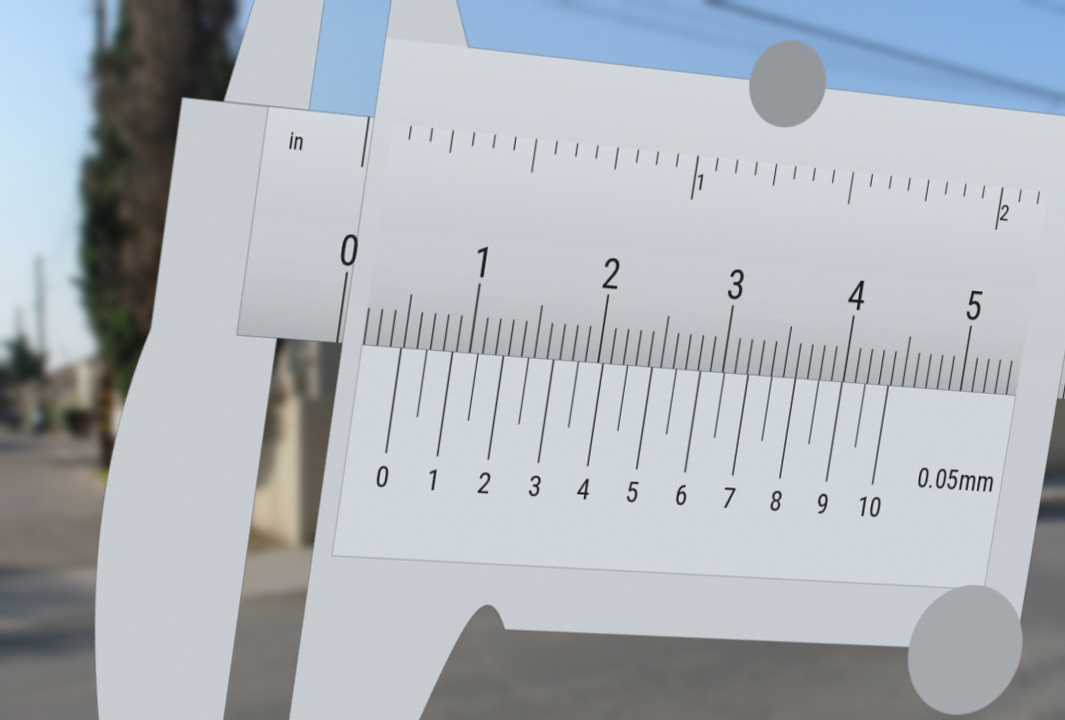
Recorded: **4.8** mm
